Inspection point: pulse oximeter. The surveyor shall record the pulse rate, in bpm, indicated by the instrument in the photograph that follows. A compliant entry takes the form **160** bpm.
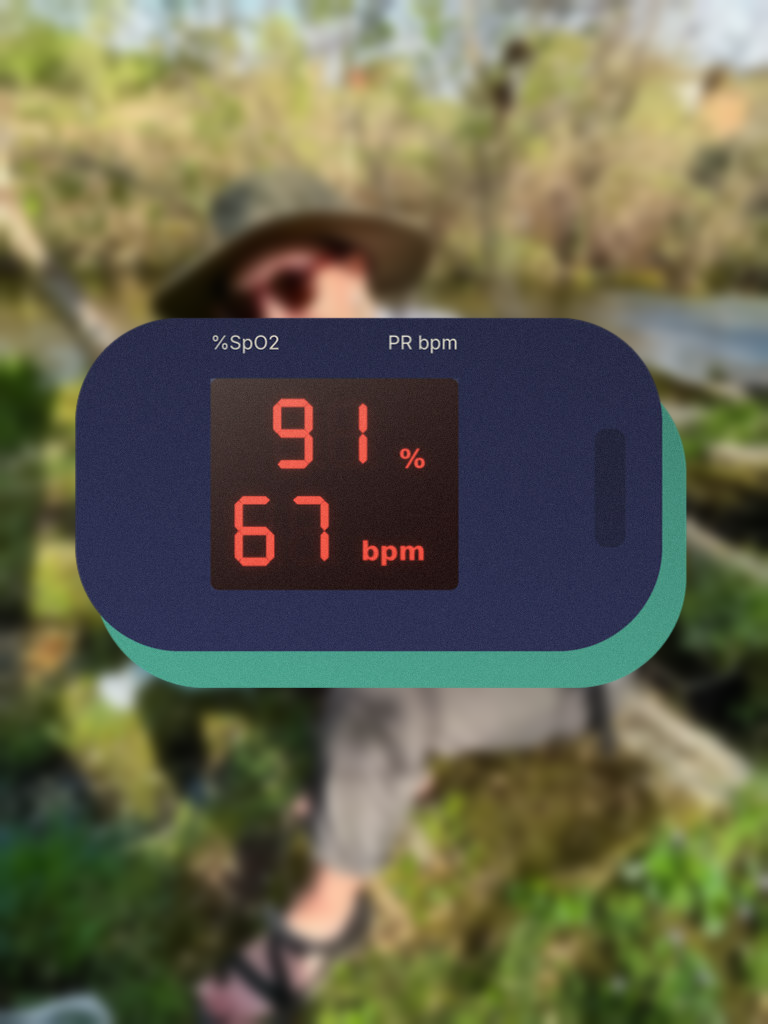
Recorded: **67** bpm
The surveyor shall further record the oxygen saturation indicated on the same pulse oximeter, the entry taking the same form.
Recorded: **91** %
